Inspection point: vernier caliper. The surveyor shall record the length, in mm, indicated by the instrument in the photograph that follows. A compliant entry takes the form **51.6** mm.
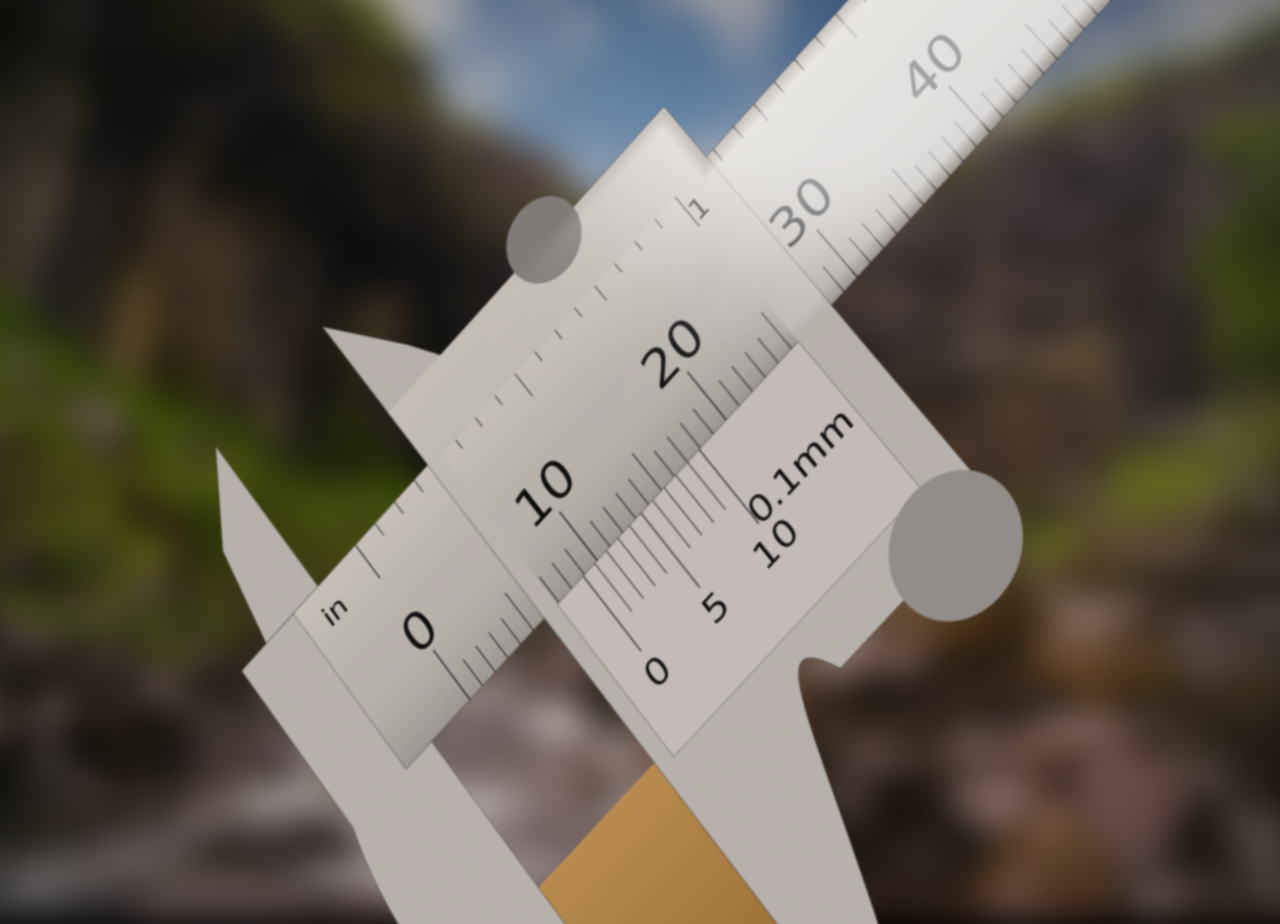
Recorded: **8.9** mm
